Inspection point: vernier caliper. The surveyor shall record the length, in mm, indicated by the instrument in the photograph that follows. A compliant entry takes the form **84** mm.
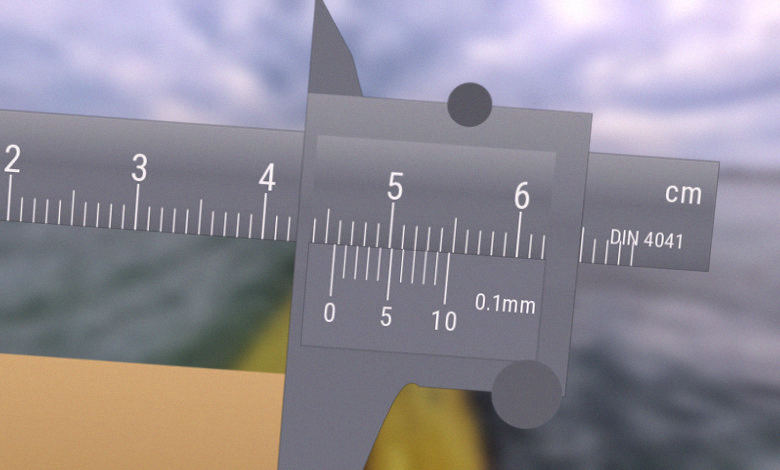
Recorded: **45.7** mm
